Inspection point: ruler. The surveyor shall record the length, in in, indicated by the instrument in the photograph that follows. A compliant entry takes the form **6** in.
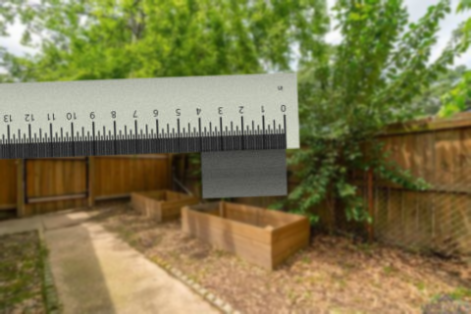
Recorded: **4** in
